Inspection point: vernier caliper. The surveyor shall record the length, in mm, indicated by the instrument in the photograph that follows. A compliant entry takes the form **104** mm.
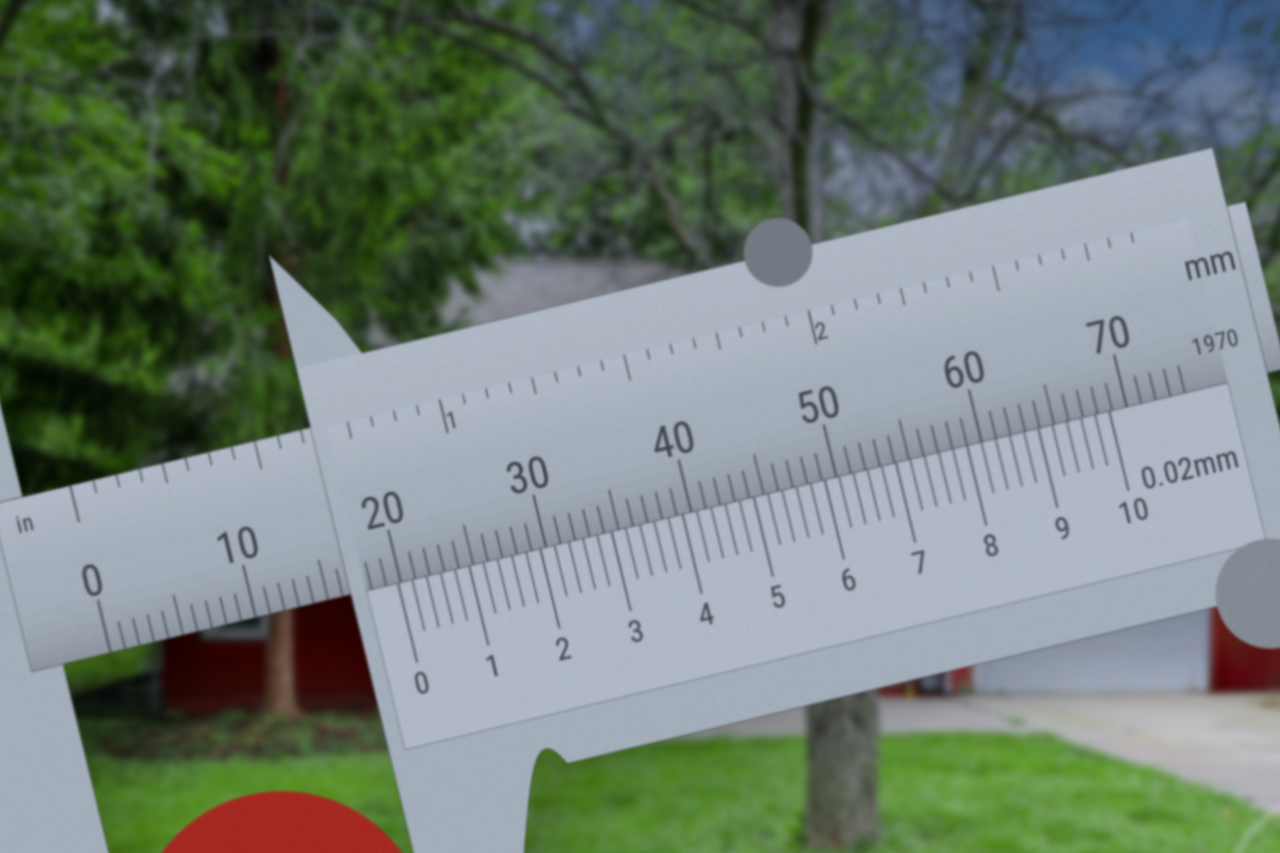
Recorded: **19.8** mm
